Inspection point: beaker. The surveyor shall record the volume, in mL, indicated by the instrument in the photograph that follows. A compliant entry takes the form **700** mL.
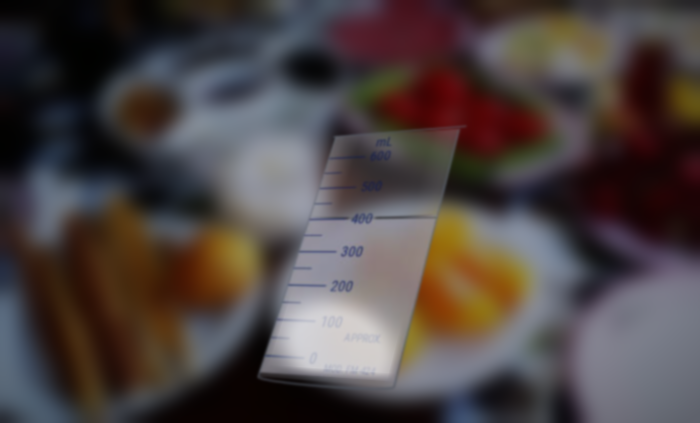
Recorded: **400** mL
